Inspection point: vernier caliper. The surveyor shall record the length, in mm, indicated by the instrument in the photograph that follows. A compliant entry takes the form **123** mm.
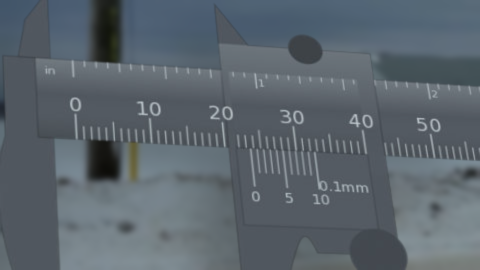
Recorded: **23.6** mm
